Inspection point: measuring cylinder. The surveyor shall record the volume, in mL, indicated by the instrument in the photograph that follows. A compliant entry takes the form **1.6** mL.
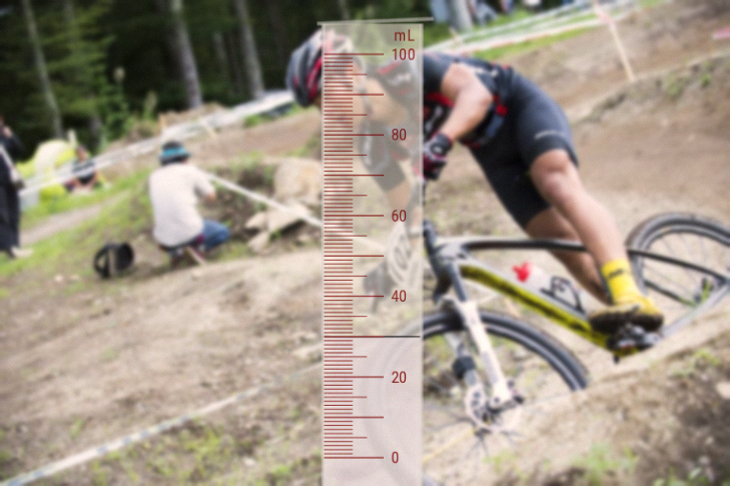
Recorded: **30** mL
